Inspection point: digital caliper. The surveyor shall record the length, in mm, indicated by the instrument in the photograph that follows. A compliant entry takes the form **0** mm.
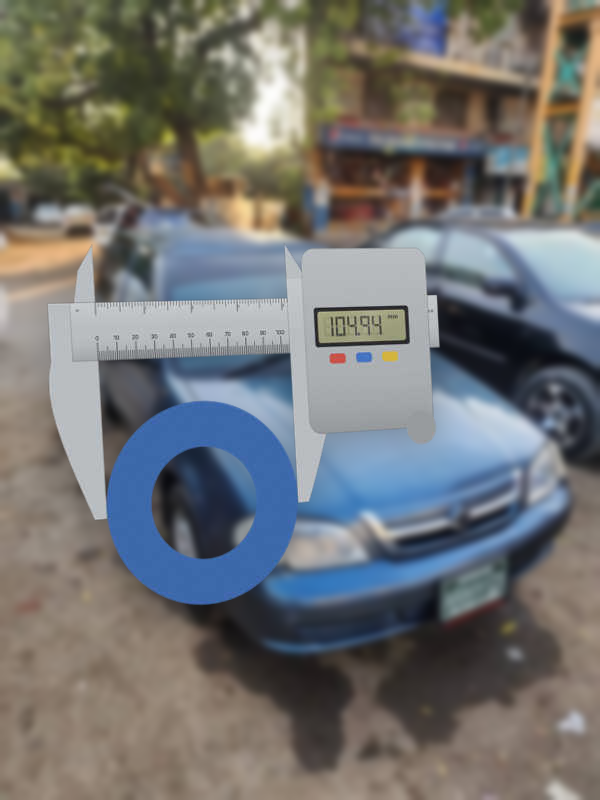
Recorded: **104.94** mm
